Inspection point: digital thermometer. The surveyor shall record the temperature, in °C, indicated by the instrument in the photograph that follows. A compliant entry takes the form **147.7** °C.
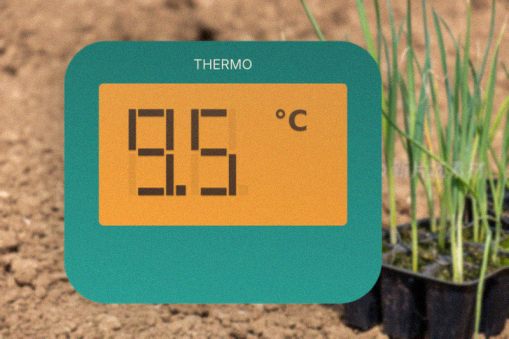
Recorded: **9.5** °C
